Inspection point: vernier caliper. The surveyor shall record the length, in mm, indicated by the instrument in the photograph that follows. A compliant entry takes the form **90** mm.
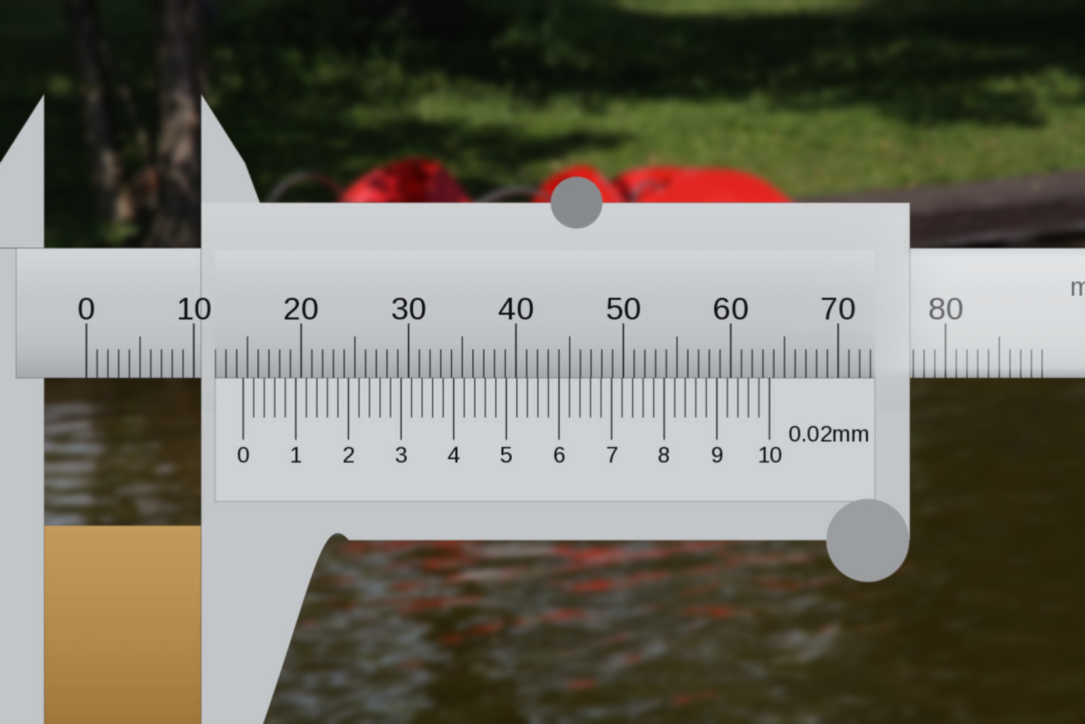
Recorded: **14.6** mm
